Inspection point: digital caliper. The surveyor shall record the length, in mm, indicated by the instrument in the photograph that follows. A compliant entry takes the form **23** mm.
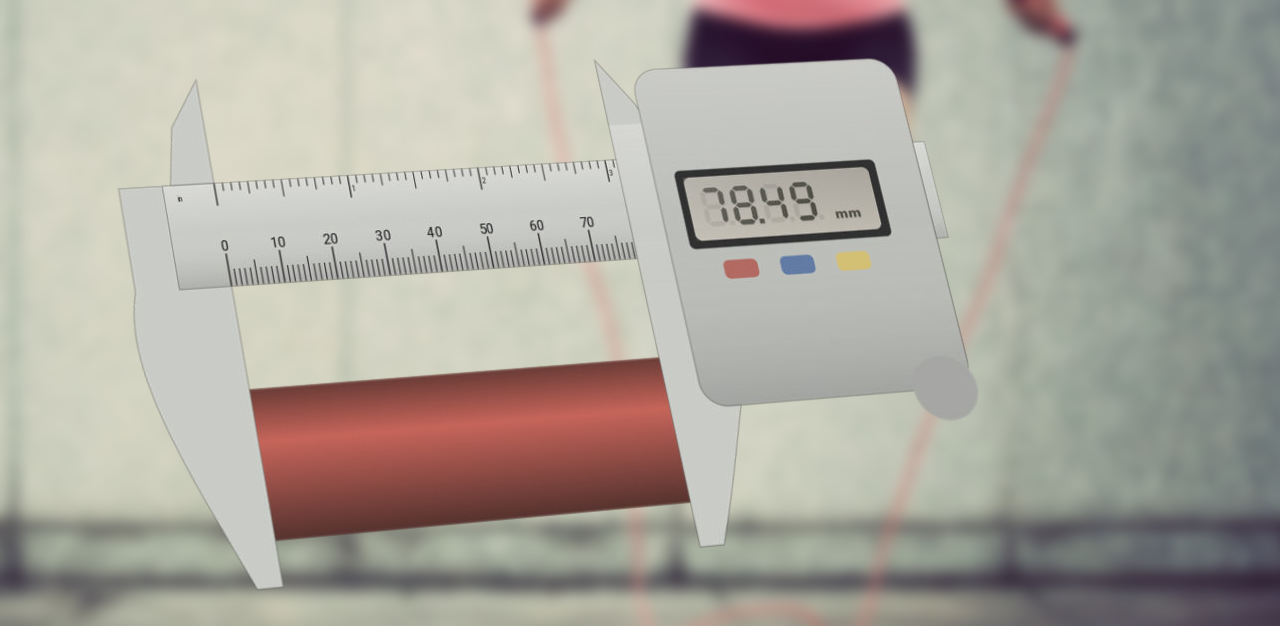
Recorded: **78.49** mm
